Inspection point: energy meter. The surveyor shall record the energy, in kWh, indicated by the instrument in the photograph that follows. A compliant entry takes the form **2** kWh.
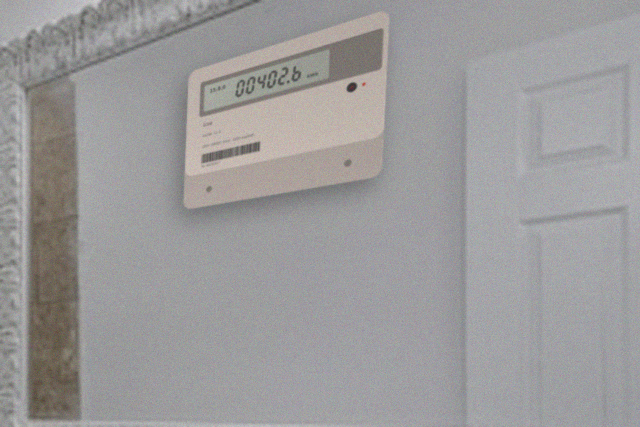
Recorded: **402.6** kWh
